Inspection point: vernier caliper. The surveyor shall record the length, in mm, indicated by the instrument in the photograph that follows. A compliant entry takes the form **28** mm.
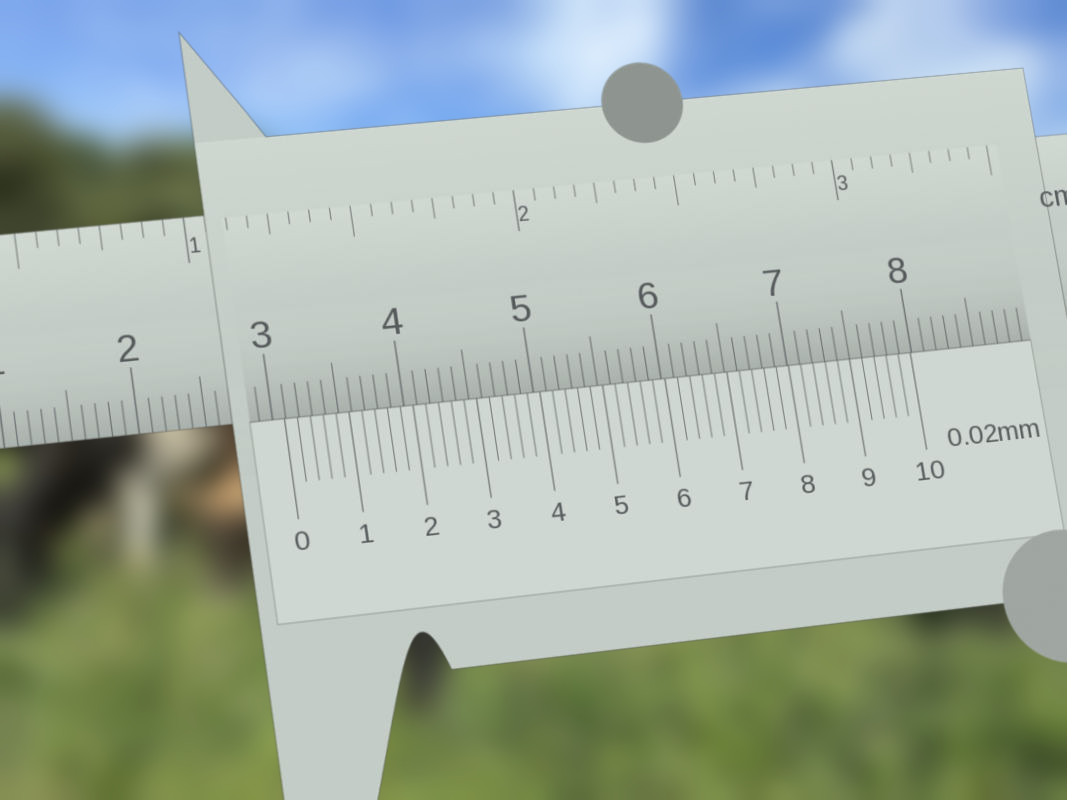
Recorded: **30.9** mm
